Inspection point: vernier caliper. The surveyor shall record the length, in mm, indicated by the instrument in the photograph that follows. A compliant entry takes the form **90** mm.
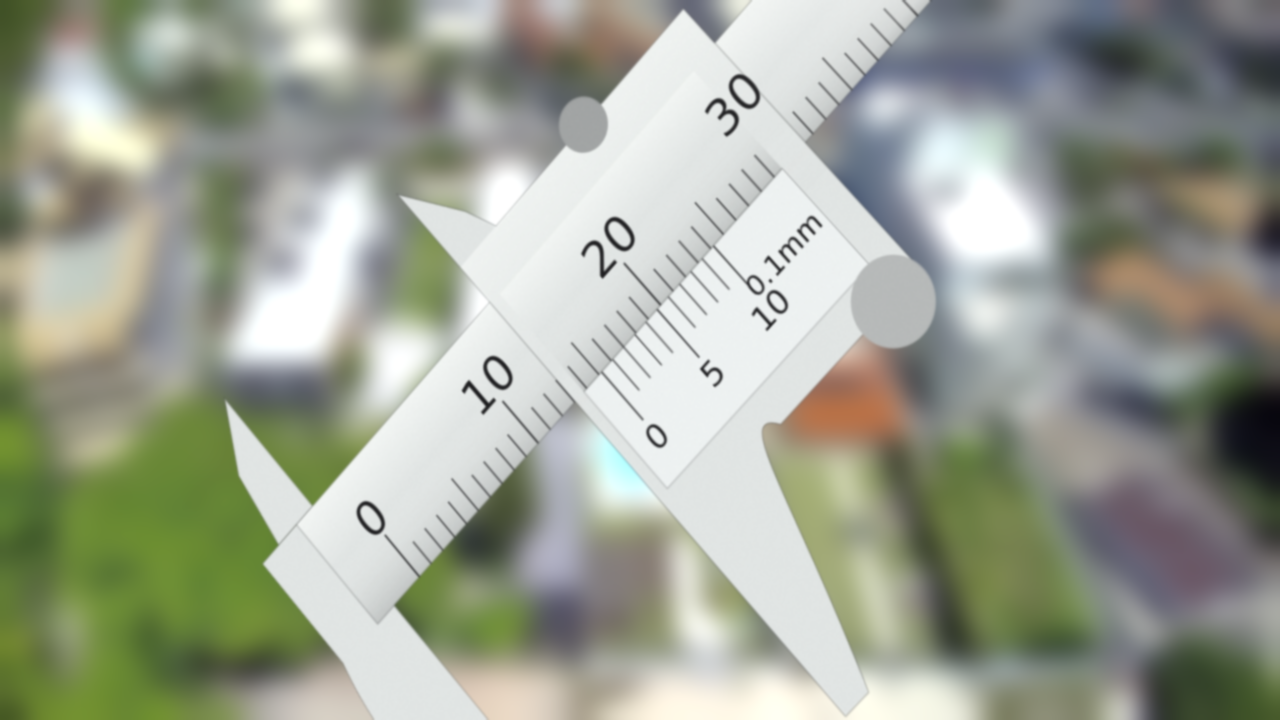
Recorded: **15.2** mm
